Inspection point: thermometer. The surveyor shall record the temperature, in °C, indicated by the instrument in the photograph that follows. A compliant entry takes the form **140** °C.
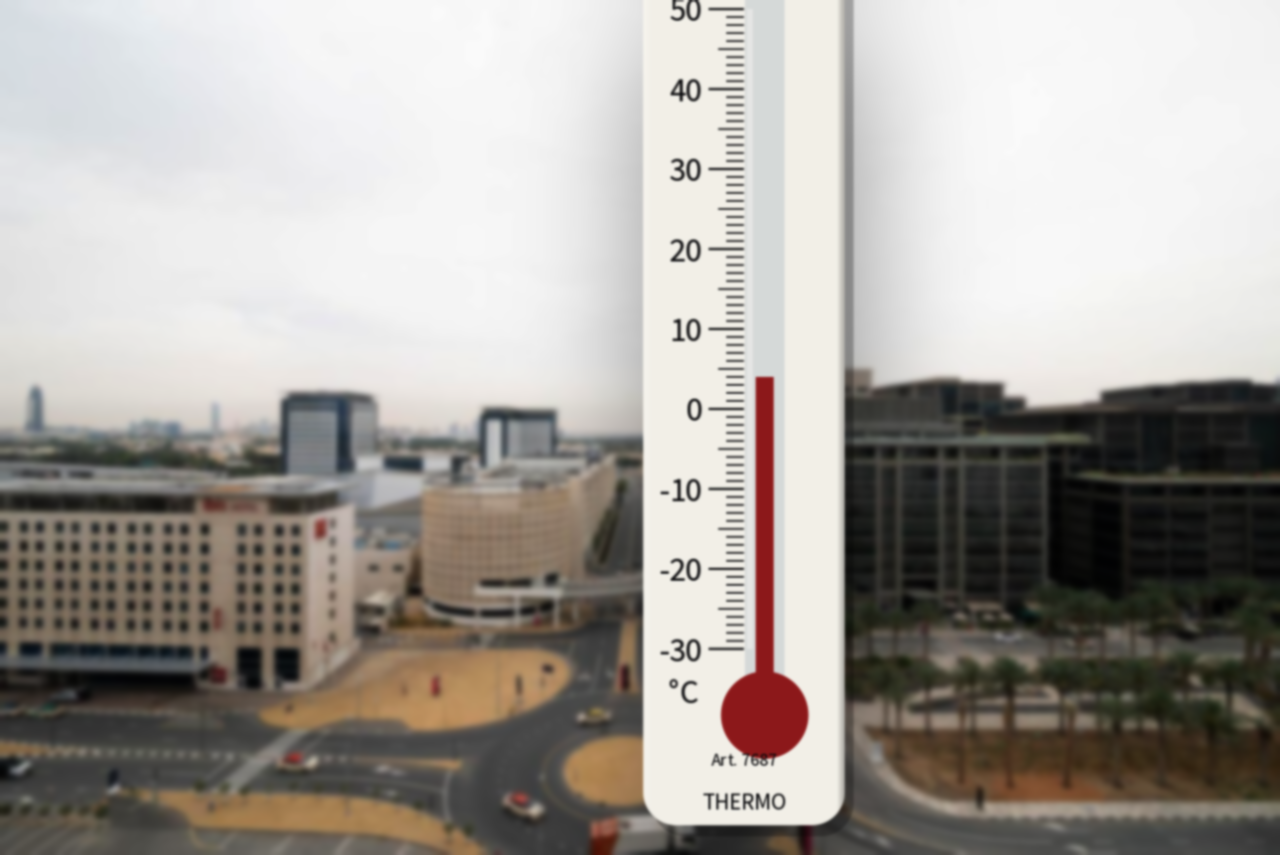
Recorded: **4** °C
